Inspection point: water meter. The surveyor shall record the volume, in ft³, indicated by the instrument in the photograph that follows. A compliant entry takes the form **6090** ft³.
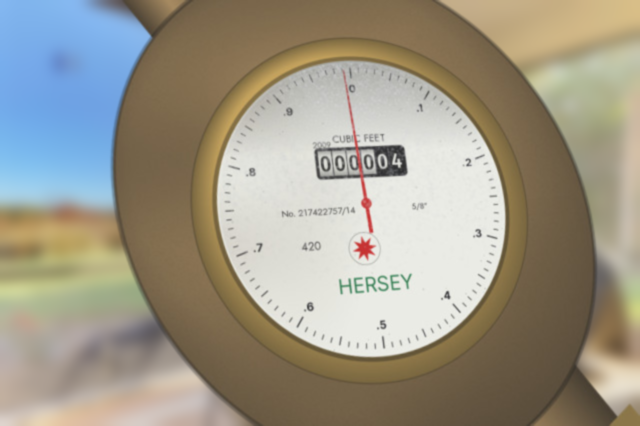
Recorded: **3.99** ft³
